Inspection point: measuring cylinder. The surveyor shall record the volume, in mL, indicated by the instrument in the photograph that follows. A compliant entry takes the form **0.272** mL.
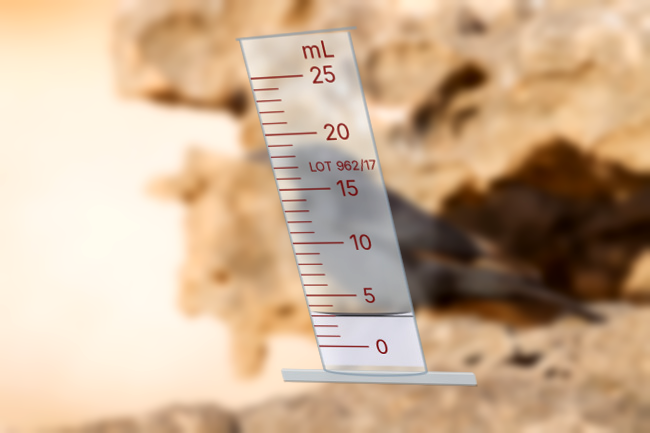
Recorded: **3** mL
